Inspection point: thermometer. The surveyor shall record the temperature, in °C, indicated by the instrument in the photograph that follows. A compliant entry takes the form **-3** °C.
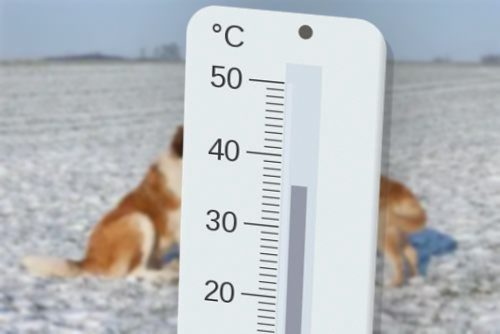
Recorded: **36** °C
